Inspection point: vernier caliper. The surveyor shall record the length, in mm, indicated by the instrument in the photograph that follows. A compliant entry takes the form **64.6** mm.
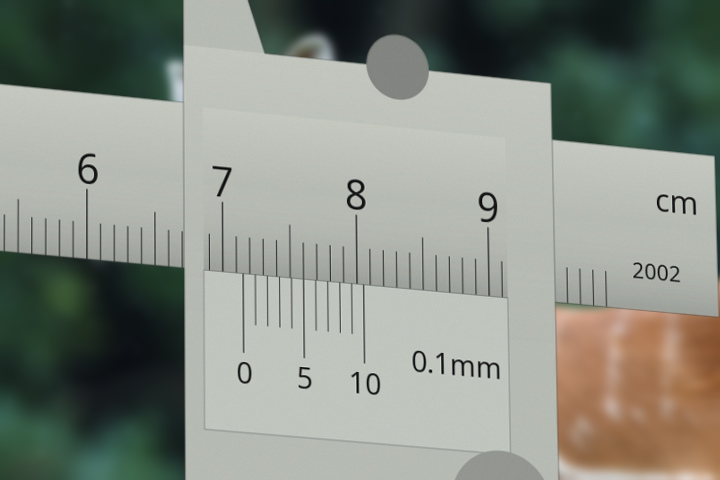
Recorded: **71.5** mm
